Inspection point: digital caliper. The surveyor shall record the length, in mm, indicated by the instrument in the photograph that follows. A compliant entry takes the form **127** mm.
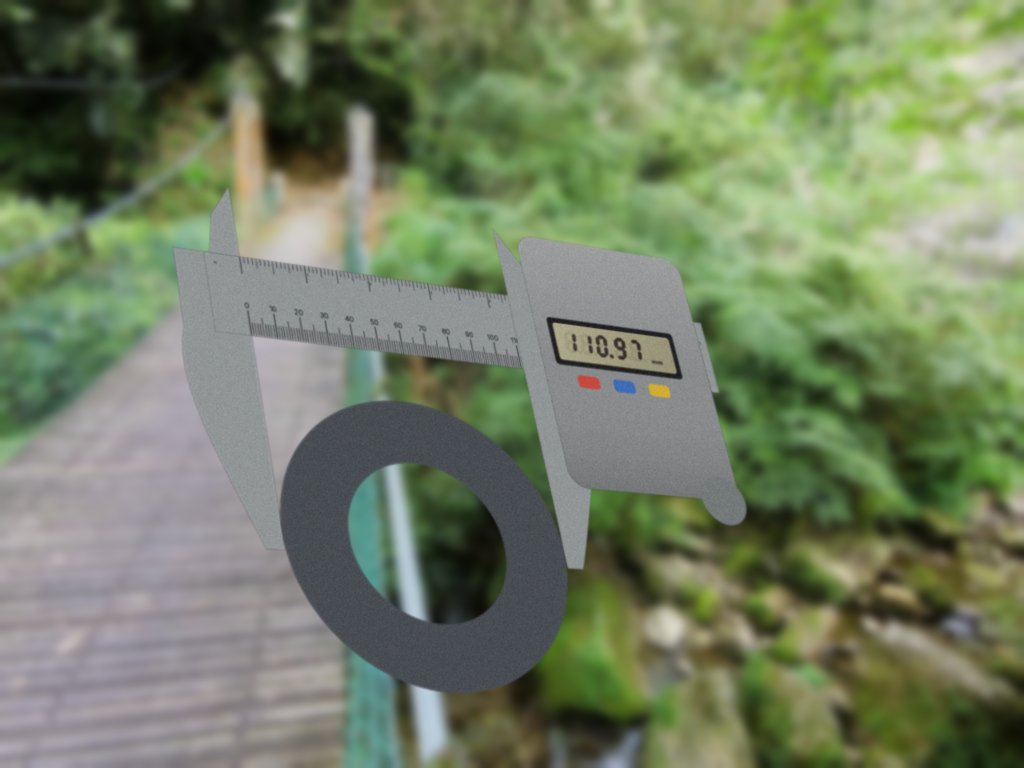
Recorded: **110.97** mm
